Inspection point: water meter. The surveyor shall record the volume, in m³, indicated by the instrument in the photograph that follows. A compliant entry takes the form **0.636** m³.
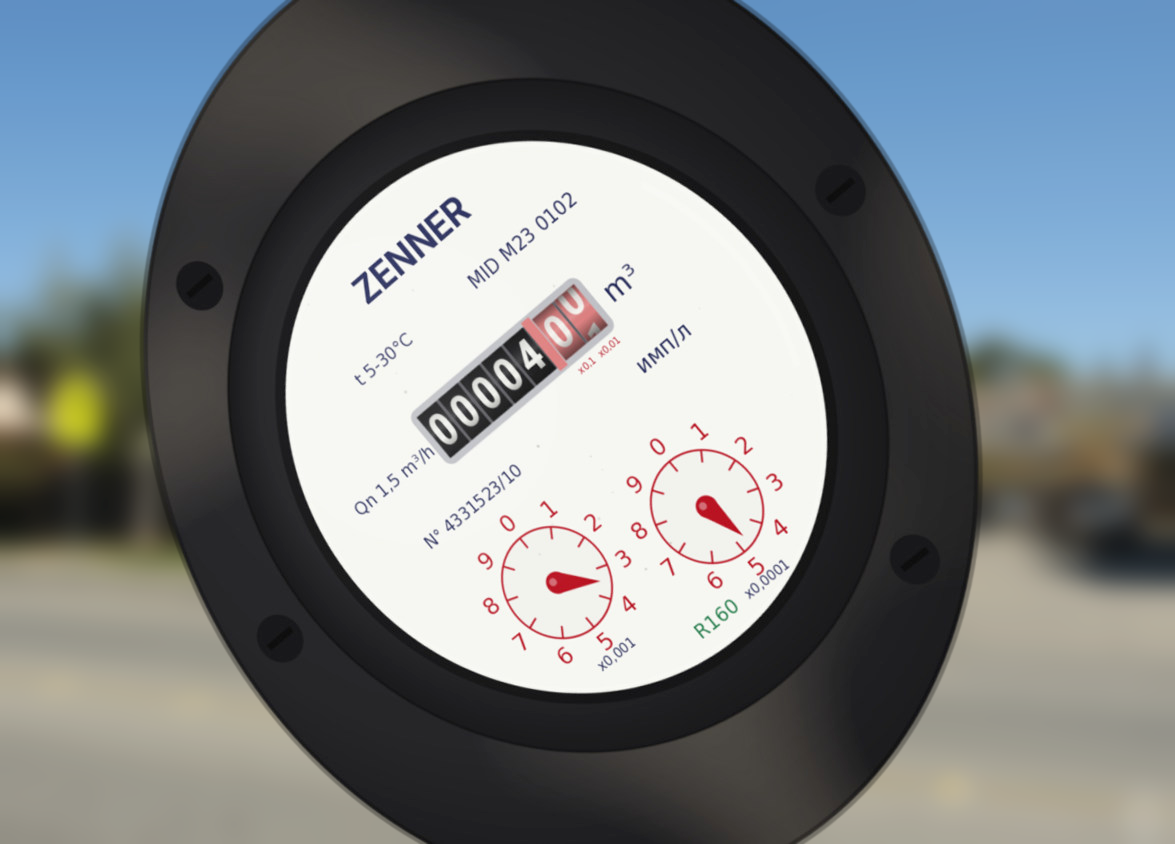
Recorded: **4.0034** m³
